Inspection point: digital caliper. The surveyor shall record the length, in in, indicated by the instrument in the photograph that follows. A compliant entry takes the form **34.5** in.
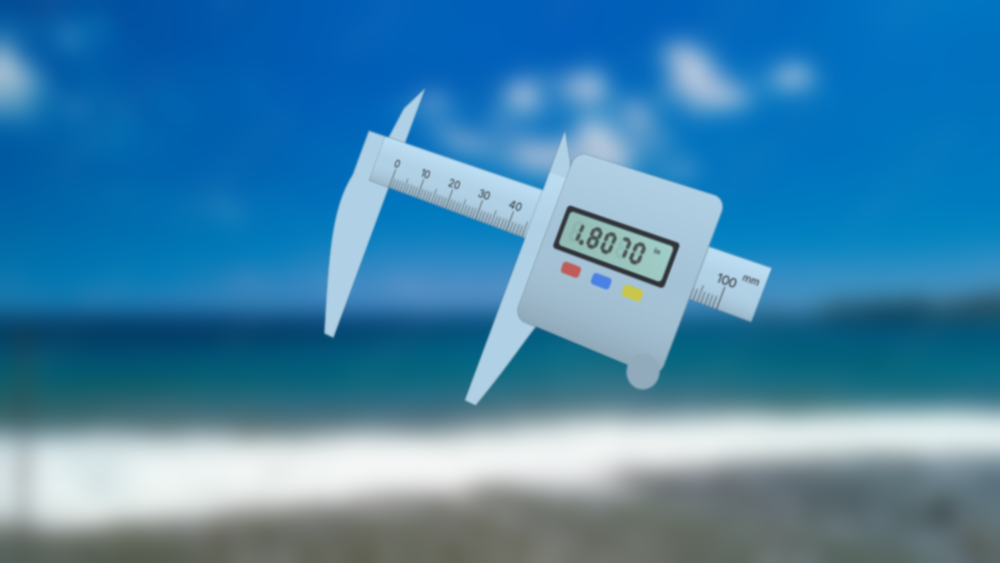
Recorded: **1.8070** in
